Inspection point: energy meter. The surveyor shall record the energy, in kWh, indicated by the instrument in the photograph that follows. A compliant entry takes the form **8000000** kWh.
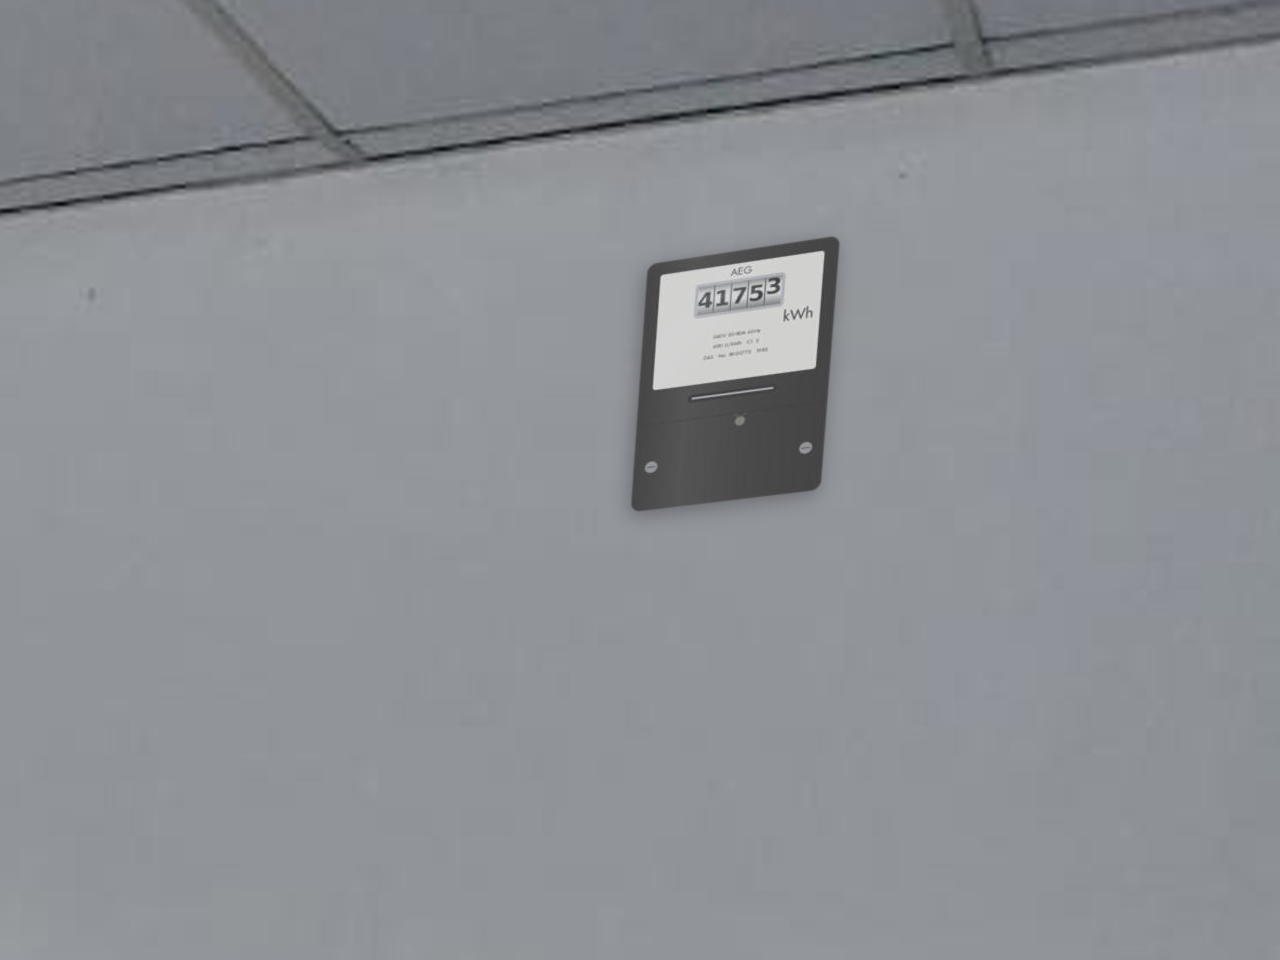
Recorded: **41753** kWh
